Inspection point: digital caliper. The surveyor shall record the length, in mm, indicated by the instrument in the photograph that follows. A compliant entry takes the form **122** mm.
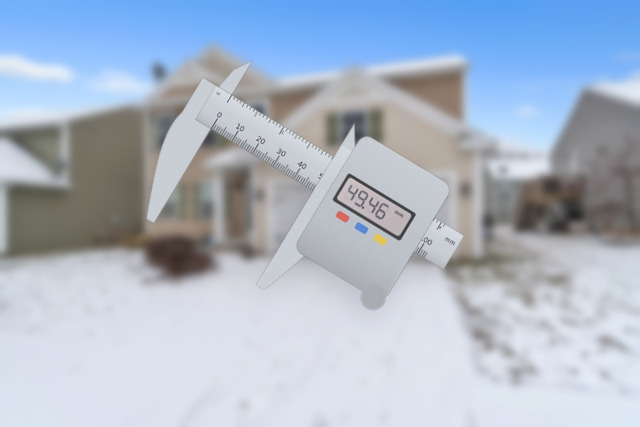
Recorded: **49.46** mm
